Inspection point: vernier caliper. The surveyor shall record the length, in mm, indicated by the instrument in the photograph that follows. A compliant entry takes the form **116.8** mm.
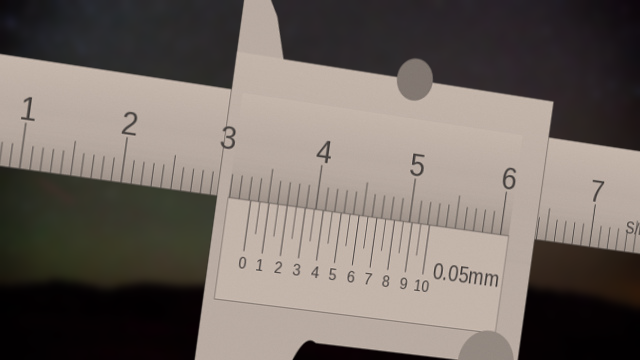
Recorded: **33.2** mm
